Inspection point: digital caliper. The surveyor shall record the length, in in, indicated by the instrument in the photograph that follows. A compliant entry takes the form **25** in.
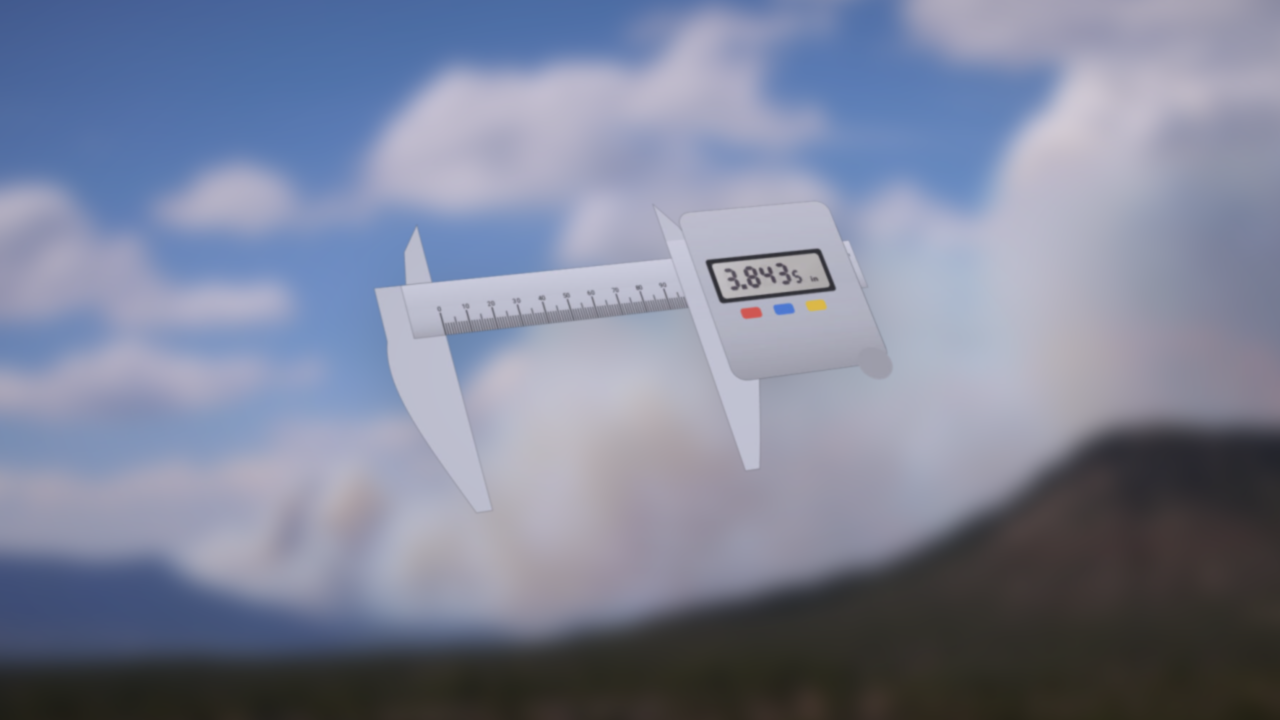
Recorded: **3.8435** in
